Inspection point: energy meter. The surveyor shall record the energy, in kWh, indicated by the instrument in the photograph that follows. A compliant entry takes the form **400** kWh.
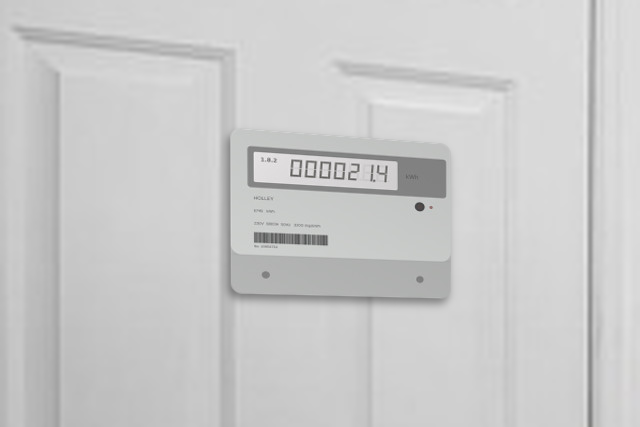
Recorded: **21.4** kWh
